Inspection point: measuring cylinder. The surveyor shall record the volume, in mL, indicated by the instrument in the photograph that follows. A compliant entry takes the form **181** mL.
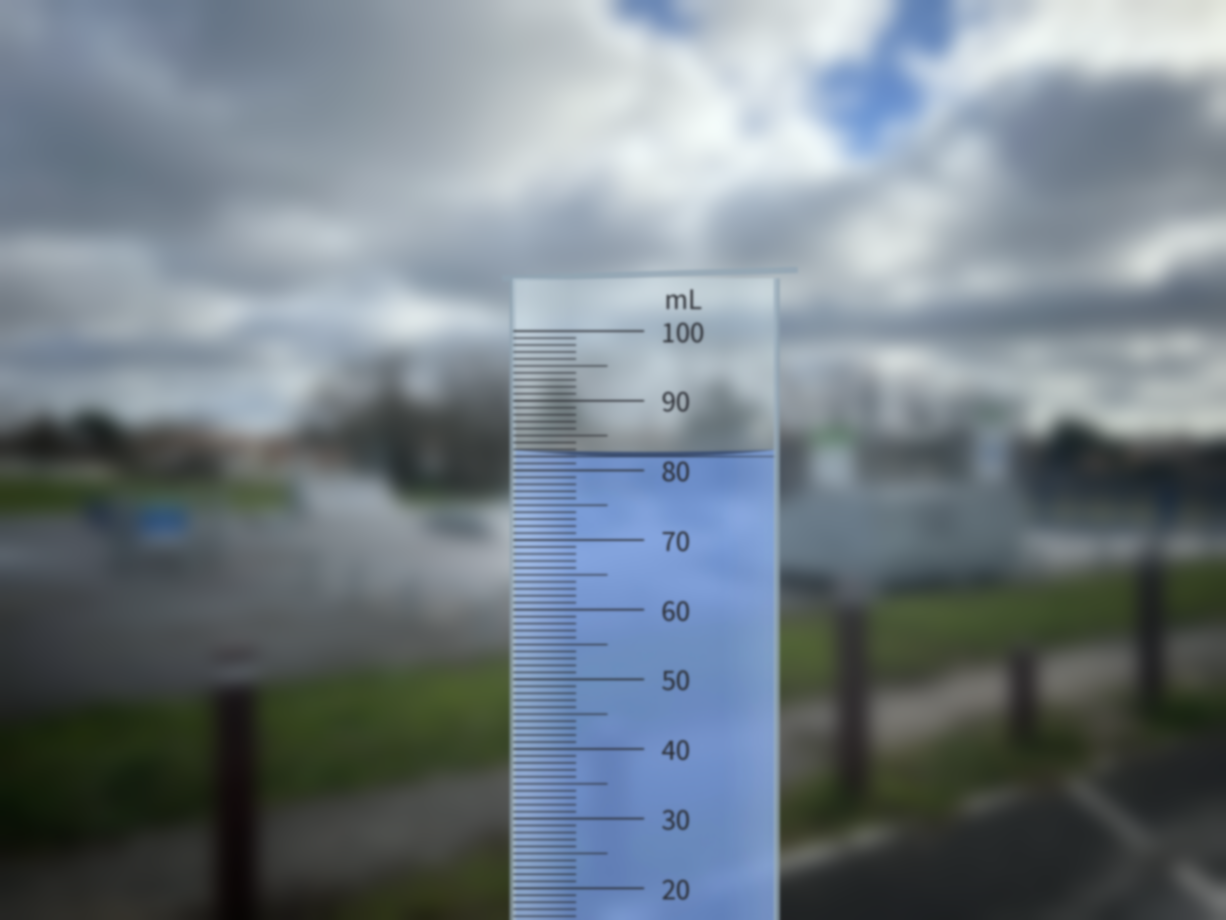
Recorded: **82** mL
